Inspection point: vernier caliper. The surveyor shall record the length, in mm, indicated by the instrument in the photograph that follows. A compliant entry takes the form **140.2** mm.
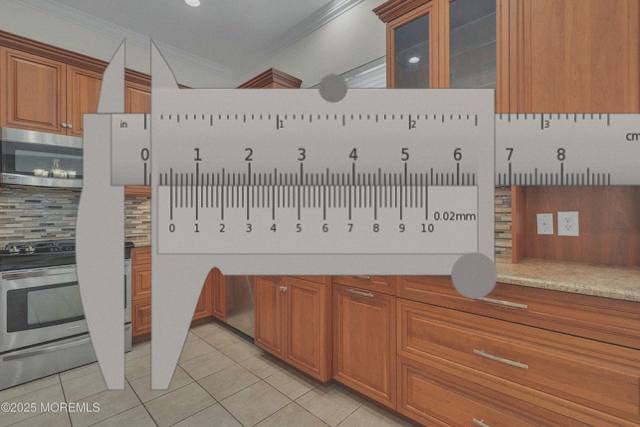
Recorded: **5.0** mm
